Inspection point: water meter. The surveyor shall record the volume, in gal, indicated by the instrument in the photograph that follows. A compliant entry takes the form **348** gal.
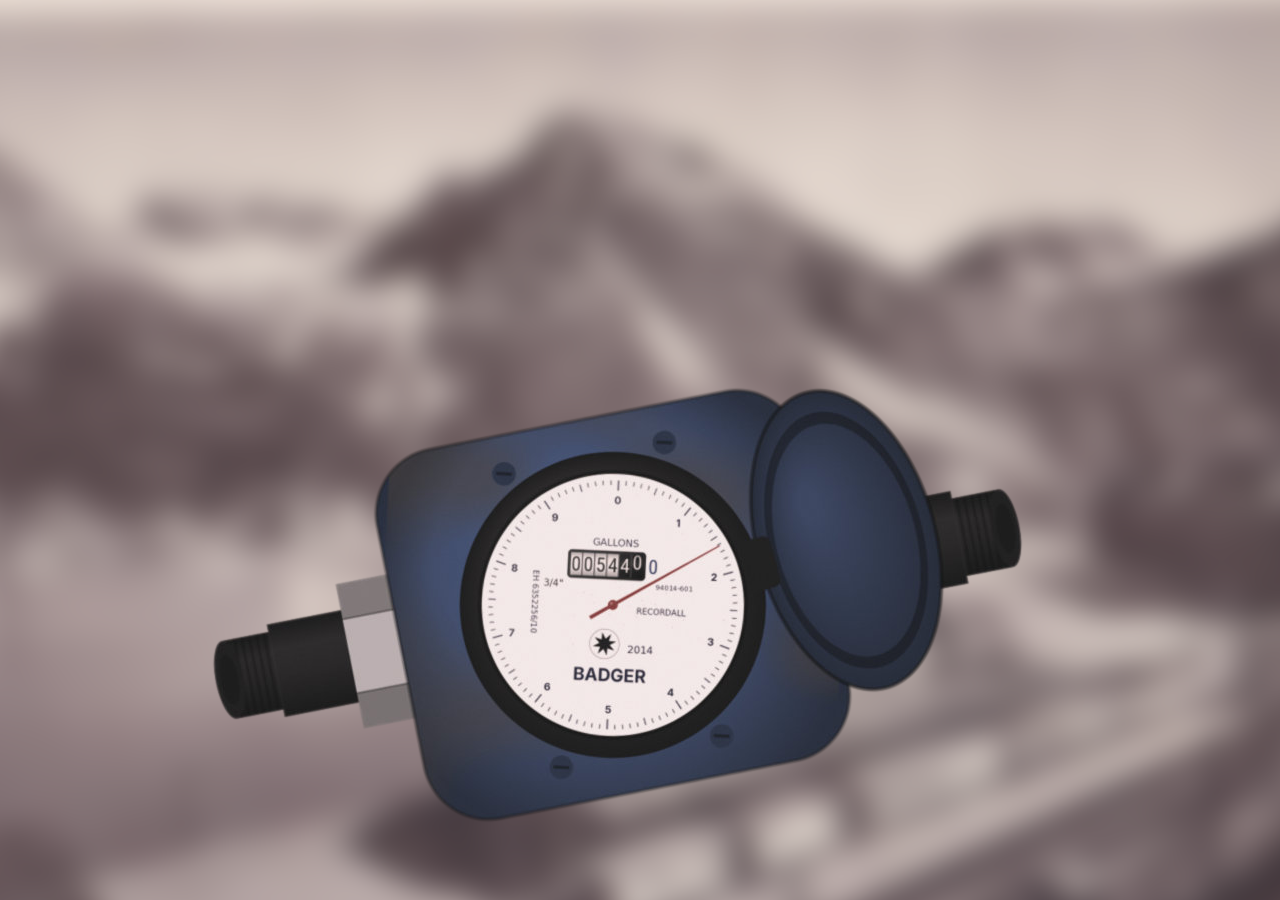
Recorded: **54401.6** gal
